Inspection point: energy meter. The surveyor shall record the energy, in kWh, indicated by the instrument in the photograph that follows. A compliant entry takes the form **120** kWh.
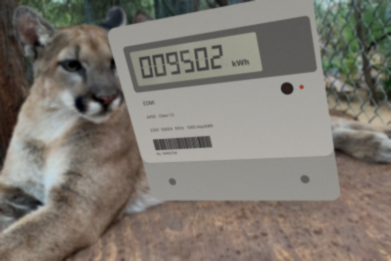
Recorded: **9502** kWh
